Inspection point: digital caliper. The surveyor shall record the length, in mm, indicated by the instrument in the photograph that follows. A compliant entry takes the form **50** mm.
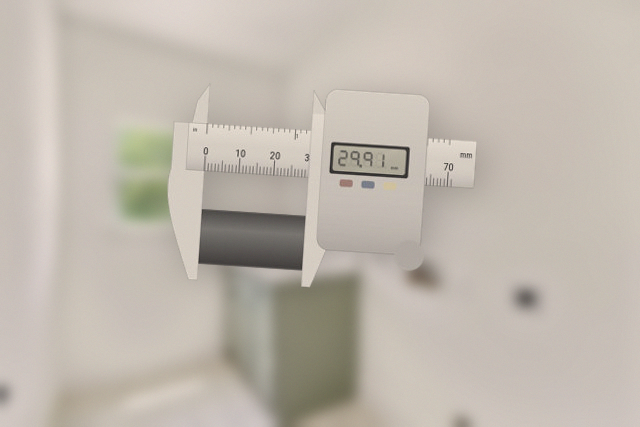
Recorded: **29.91** mm
